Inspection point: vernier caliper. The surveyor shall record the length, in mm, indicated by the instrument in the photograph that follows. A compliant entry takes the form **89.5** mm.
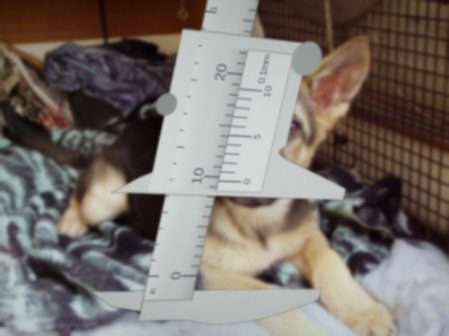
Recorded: **9.6** mm
